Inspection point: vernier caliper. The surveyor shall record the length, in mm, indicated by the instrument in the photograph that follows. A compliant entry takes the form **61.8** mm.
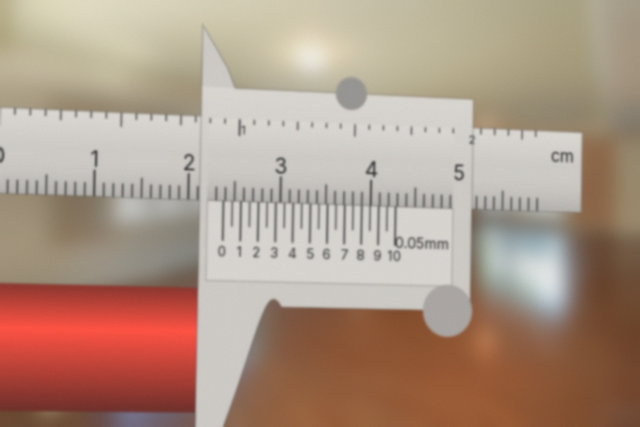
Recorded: **23.8** mm
